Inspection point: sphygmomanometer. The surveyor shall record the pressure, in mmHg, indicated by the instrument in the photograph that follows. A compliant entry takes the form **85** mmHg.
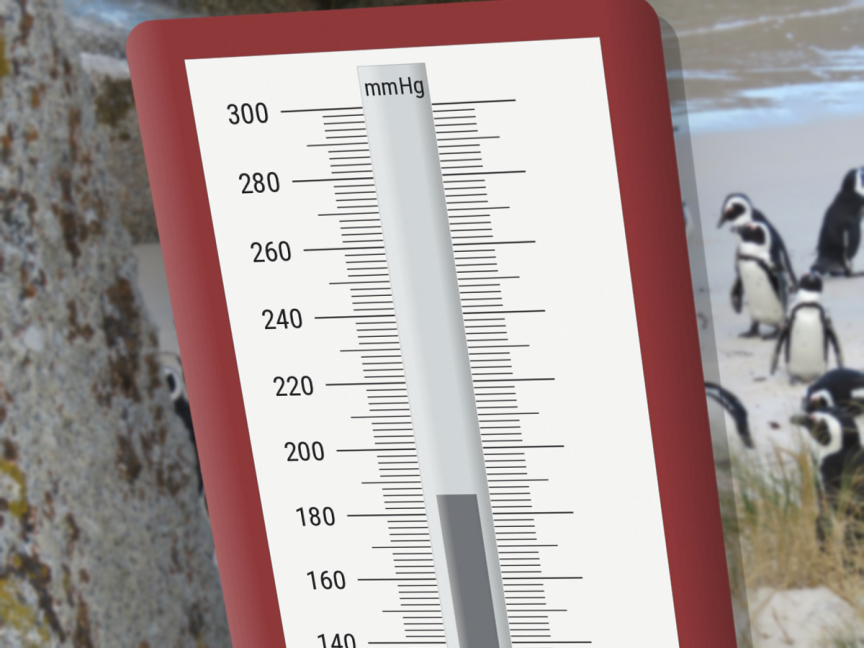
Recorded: **186** mmHg
